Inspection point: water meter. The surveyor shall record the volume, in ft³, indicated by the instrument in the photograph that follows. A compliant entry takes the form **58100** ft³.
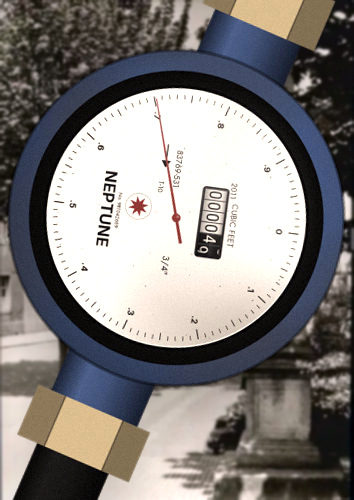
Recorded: **48.70** ft³
